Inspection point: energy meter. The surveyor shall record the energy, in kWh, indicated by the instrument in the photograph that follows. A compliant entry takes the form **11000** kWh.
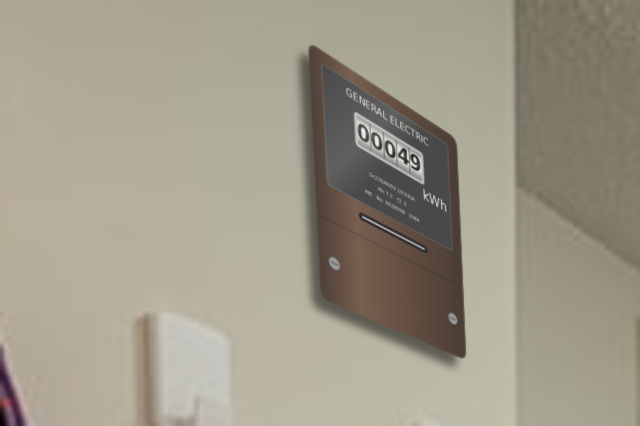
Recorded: **49** kWh
